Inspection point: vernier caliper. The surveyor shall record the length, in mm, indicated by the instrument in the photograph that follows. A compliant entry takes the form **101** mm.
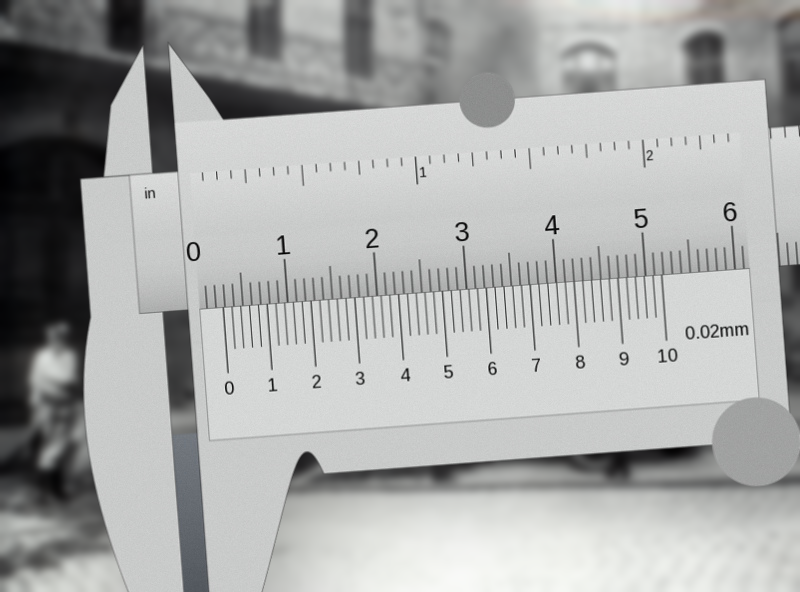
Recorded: **2.8** mm
